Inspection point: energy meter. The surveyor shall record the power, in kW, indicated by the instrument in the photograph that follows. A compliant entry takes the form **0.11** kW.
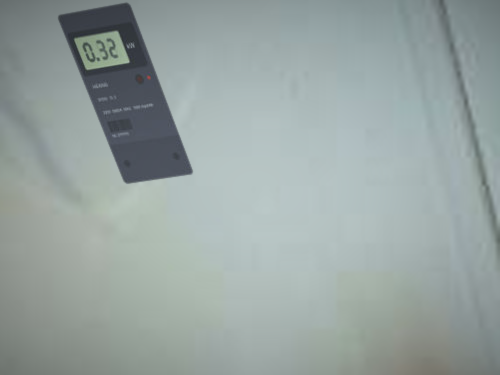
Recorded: **0.32** kW
